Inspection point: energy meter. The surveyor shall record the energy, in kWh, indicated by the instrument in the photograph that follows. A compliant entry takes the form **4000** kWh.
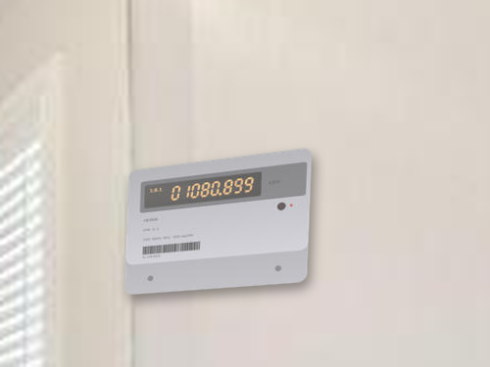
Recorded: **1080.899** kWh
